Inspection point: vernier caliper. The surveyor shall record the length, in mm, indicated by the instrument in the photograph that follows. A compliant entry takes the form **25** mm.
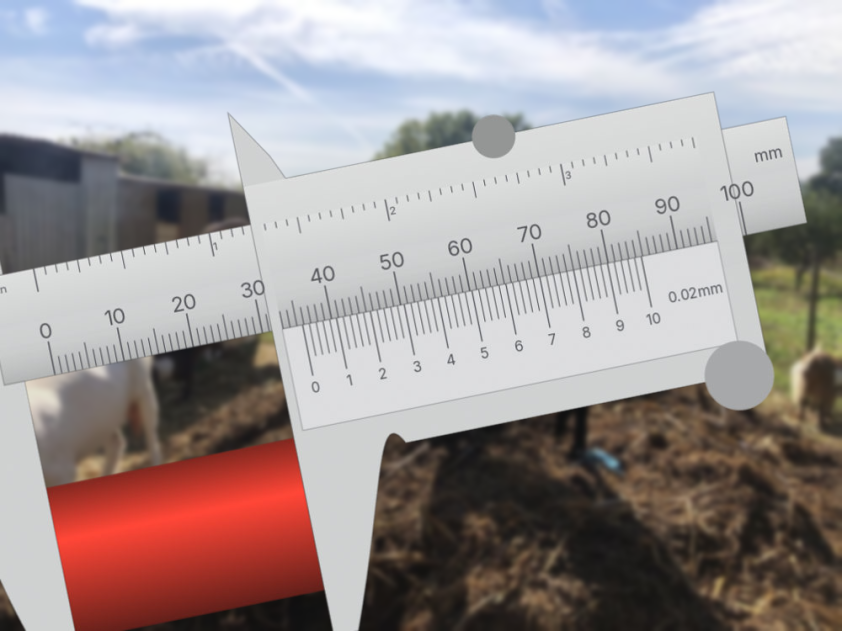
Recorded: **35.8** mm
